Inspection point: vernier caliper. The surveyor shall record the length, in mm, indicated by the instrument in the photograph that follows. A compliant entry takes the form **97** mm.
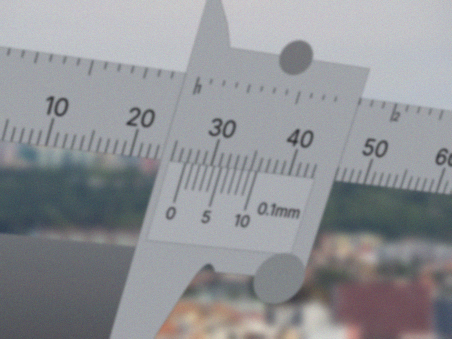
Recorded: **26.8** mm
